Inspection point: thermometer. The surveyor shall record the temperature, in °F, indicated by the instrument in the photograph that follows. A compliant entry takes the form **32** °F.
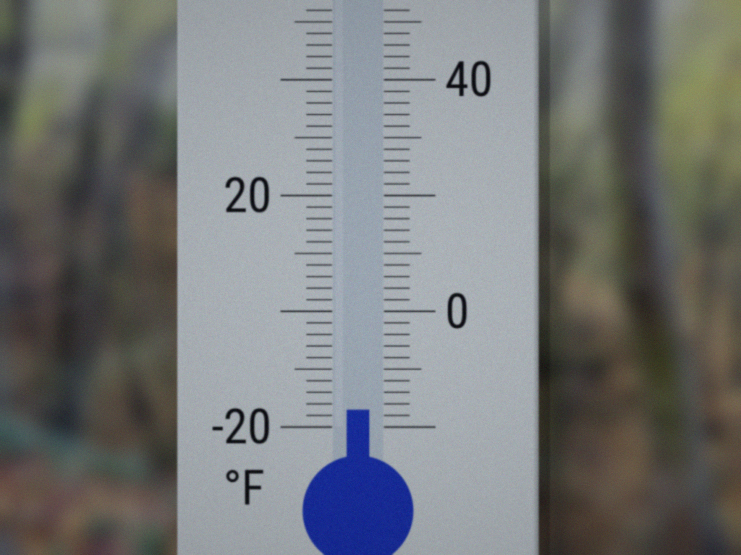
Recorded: **-17** °F
